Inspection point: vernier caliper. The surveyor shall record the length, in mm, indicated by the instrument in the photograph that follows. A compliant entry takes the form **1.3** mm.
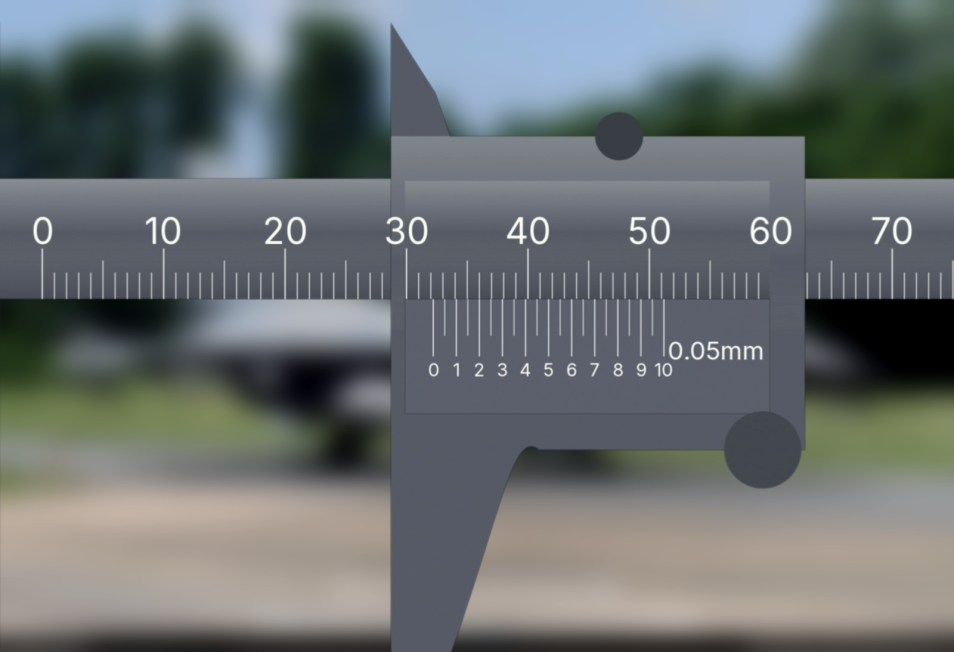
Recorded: **32.2** mm
